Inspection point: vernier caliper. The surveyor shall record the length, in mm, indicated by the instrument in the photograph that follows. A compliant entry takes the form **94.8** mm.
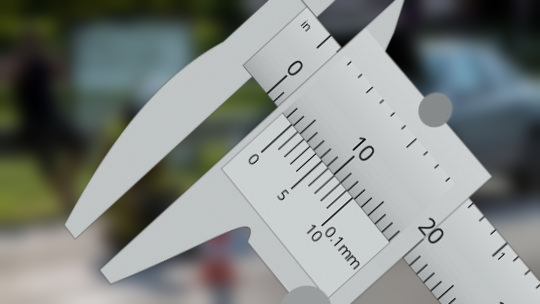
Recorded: **3.8** mm
